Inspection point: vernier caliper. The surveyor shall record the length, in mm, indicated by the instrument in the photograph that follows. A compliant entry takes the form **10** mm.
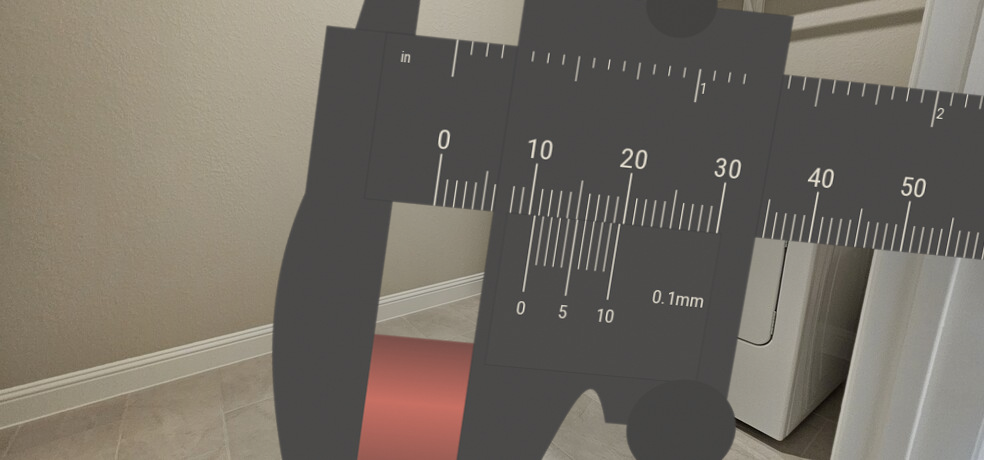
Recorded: **10.6** mm
